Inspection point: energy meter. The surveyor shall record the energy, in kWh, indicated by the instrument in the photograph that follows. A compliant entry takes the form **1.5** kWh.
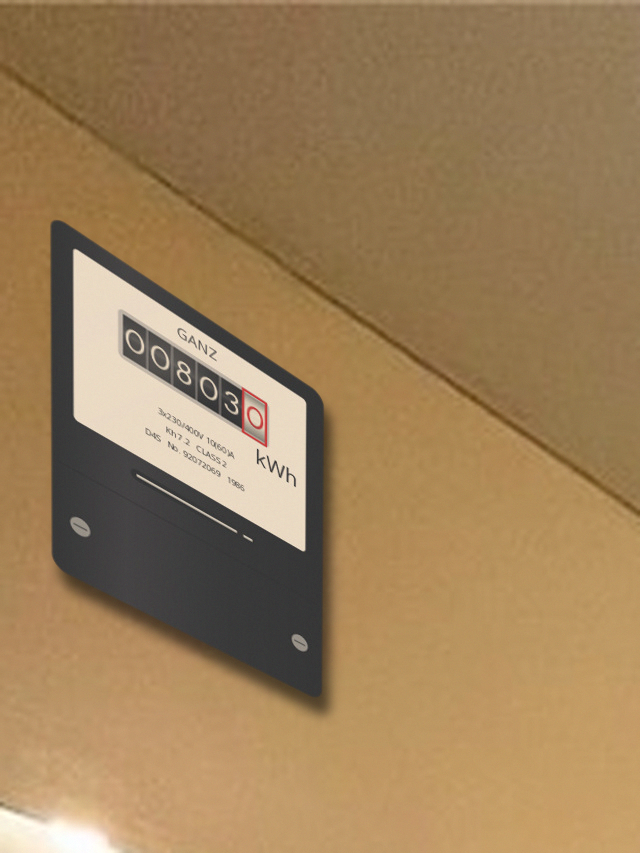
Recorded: **803.0** kWh
